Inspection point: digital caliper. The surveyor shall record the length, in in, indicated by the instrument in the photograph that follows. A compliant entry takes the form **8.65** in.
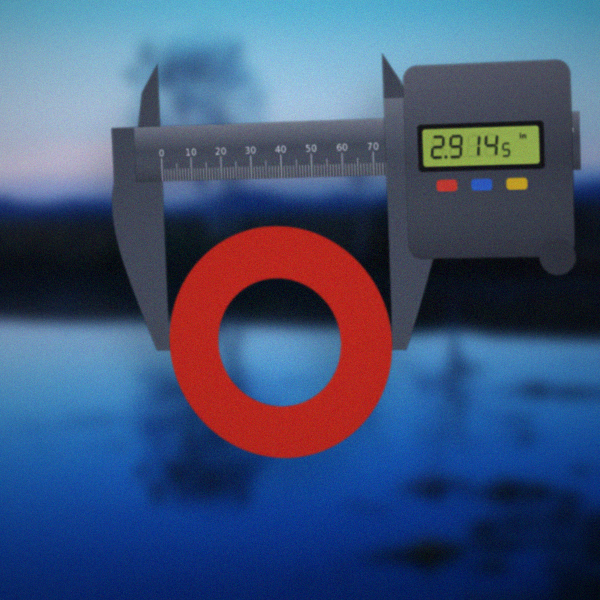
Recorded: **2.9145** in
